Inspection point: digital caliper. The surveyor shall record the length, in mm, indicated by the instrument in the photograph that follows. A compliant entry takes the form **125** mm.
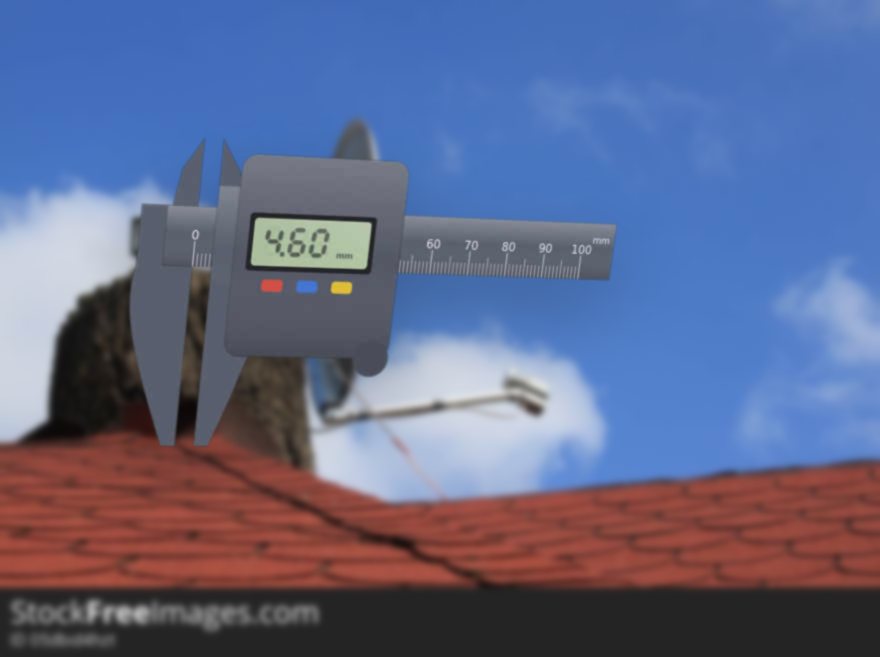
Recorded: **4.60** mm
